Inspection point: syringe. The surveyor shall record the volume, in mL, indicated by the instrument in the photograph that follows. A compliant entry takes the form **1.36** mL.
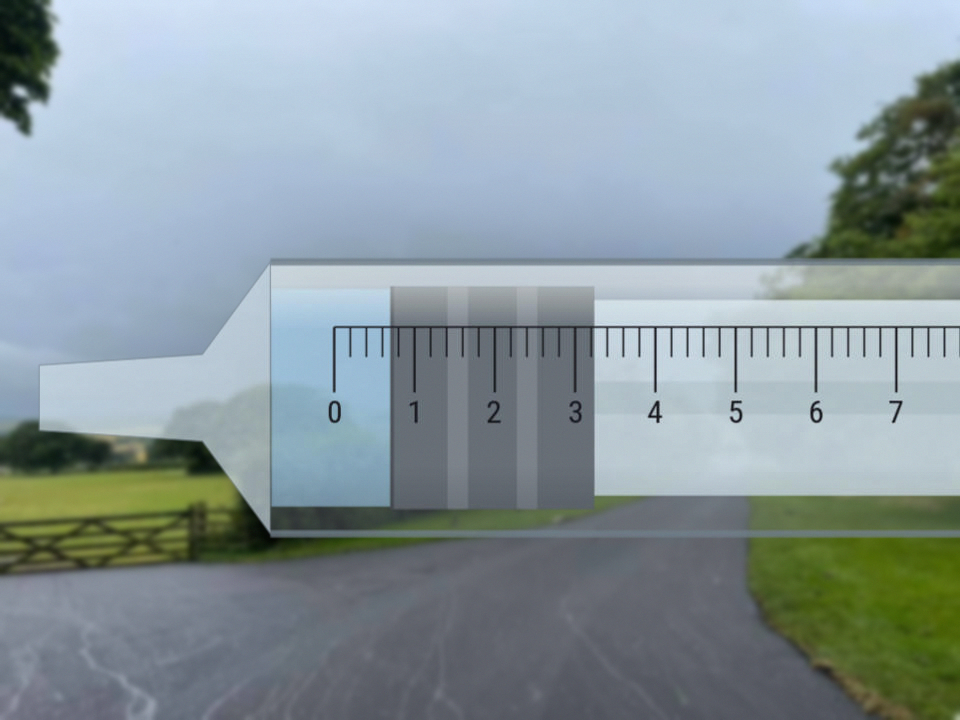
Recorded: **0.7** mL
